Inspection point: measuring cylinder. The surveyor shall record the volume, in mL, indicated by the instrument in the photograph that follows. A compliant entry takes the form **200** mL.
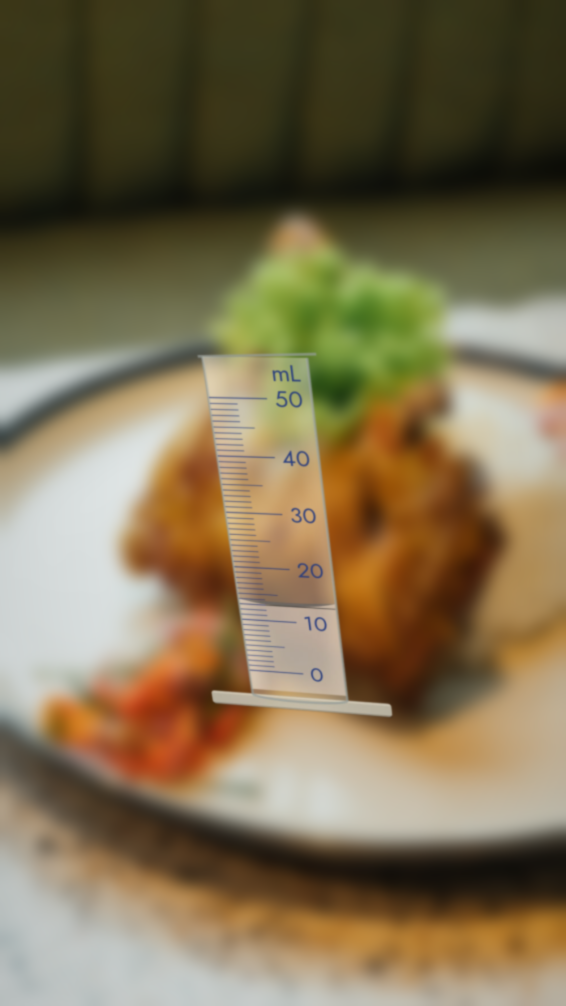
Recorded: **13** mL
